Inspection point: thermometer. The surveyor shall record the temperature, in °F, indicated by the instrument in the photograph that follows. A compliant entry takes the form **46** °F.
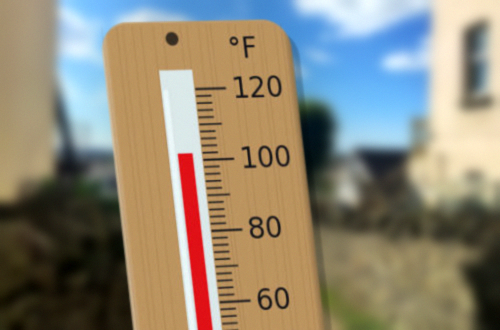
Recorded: **102** °F
